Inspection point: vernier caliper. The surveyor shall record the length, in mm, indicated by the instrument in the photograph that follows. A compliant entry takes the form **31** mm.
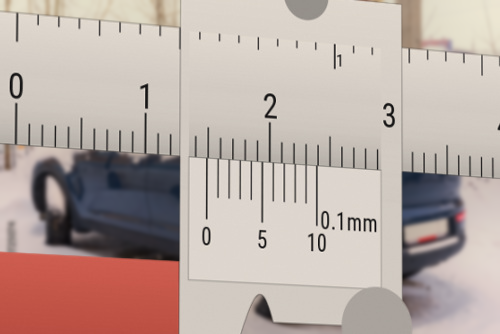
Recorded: **14.9** mm
